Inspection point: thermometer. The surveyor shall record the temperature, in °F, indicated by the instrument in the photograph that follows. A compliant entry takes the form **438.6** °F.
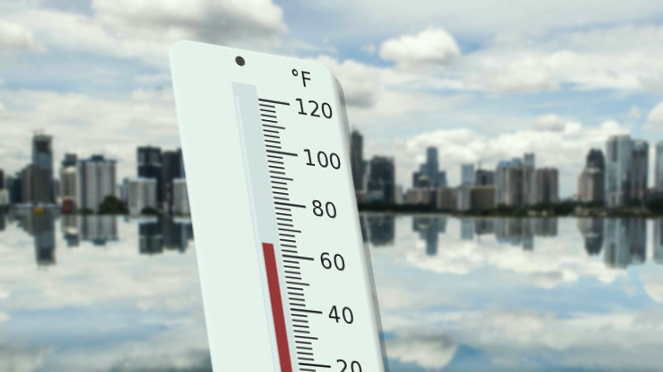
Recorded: **64** °F
